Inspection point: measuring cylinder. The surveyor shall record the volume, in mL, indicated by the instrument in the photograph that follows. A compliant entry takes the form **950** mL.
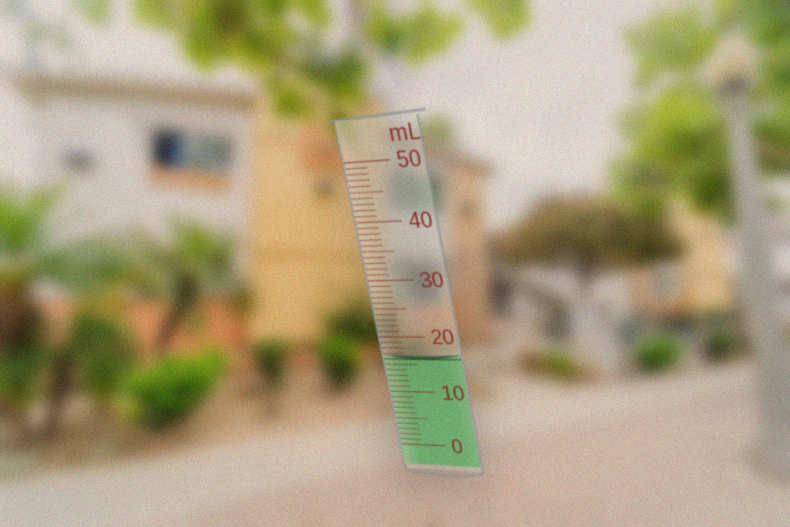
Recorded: **16** mL
